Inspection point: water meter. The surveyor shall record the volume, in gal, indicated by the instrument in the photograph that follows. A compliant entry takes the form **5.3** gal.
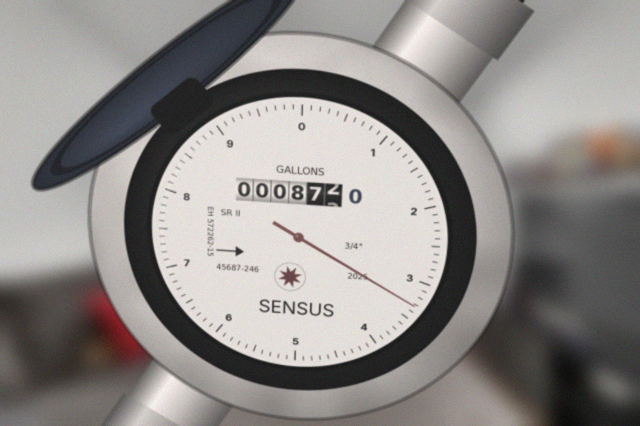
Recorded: **8723.3** gal
